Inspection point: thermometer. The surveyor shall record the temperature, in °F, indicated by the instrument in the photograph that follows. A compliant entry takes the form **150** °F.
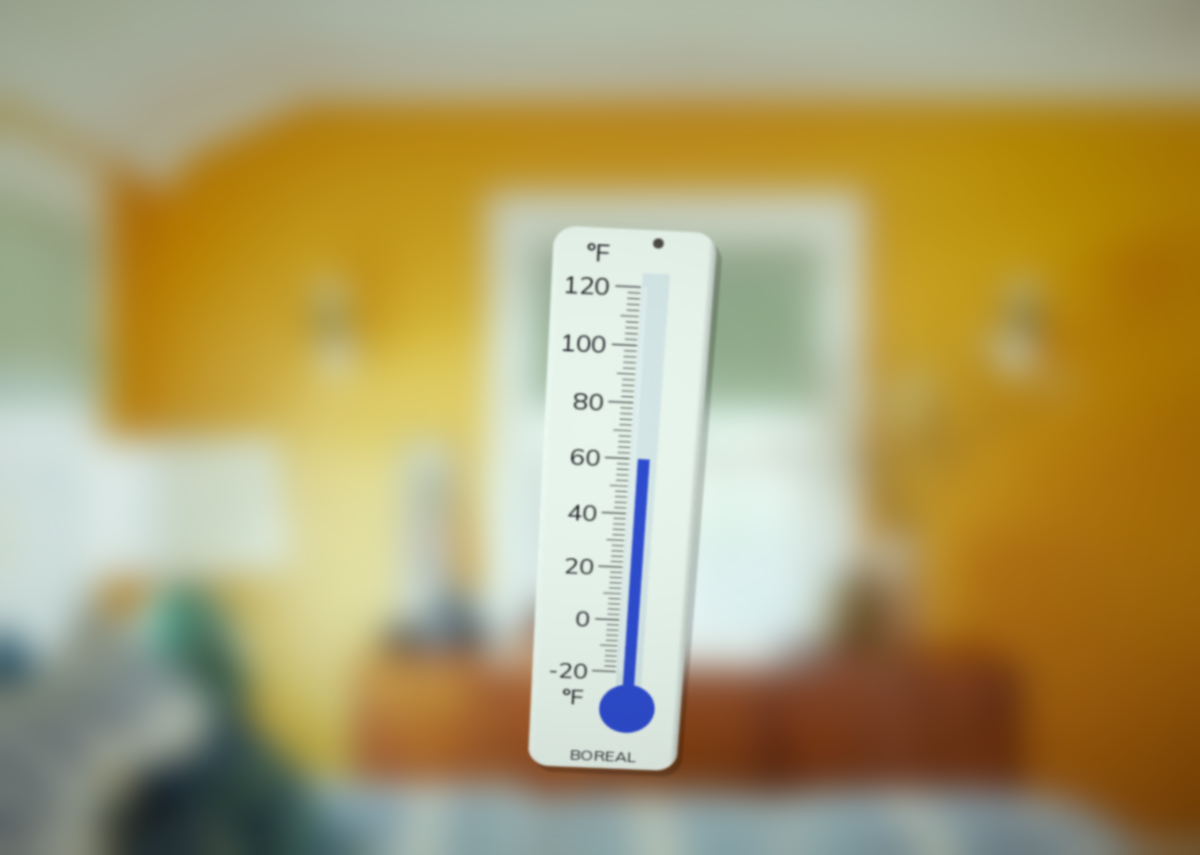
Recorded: **60** °F
